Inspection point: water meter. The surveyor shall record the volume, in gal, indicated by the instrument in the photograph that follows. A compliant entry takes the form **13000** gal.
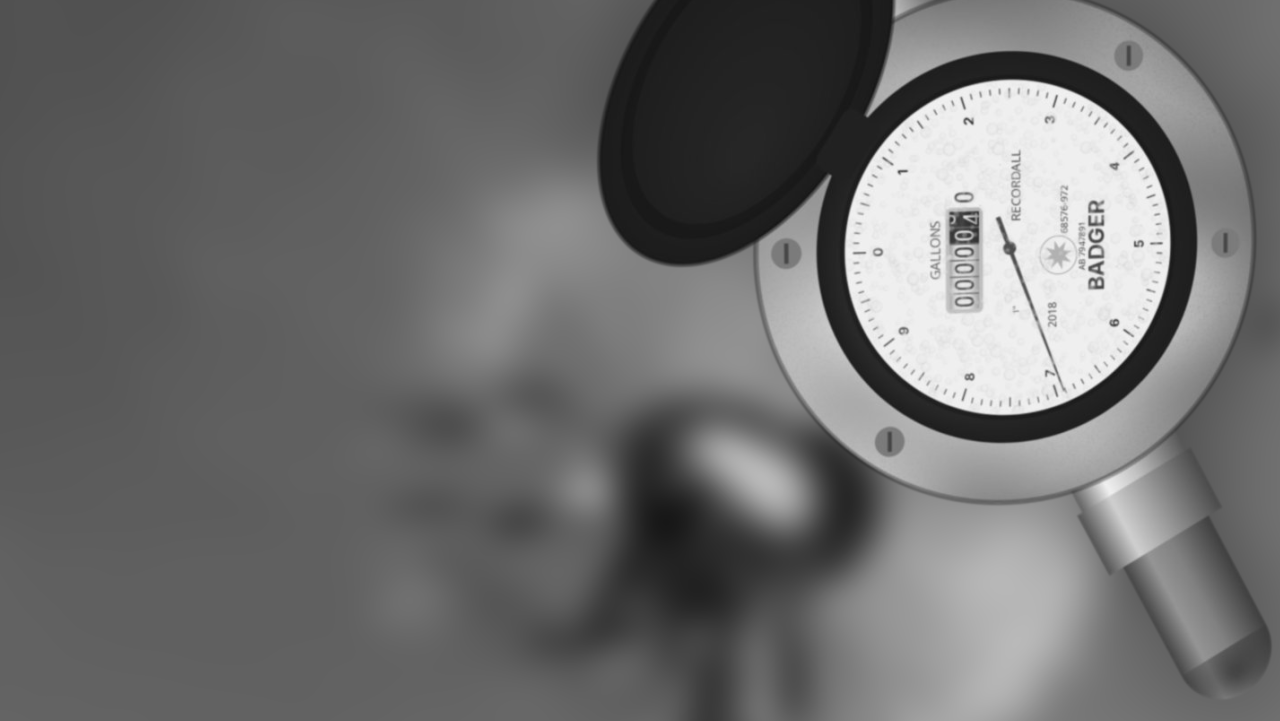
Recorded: **36.9** gal
